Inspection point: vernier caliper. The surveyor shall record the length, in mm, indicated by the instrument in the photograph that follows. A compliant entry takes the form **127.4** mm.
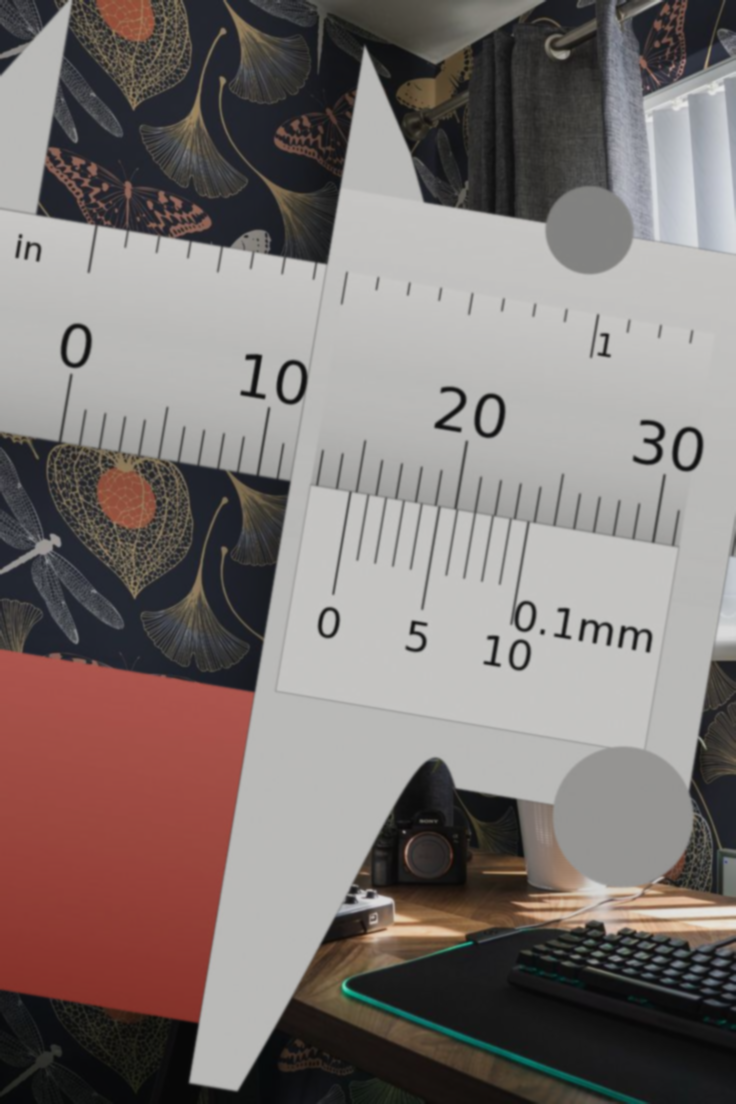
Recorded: **14.7** mm
